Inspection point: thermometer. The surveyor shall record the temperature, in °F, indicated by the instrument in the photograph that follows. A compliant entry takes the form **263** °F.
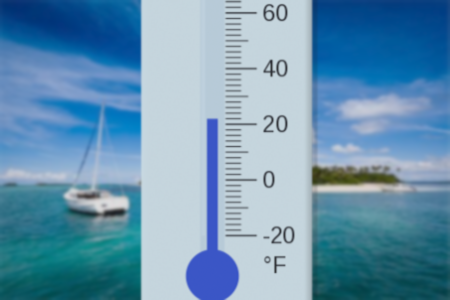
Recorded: **22** °F
